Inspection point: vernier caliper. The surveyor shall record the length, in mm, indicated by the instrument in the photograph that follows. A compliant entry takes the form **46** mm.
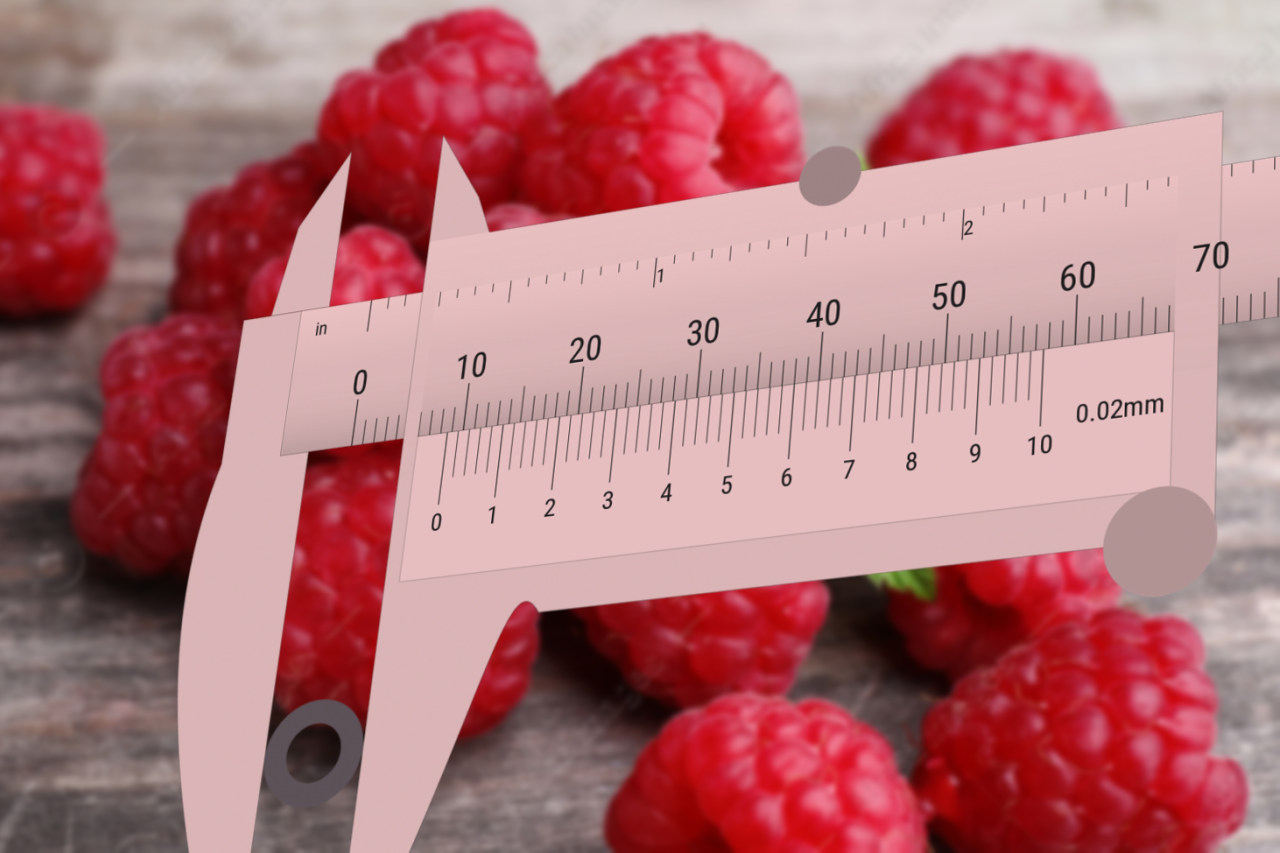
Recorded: **8.6** mm
